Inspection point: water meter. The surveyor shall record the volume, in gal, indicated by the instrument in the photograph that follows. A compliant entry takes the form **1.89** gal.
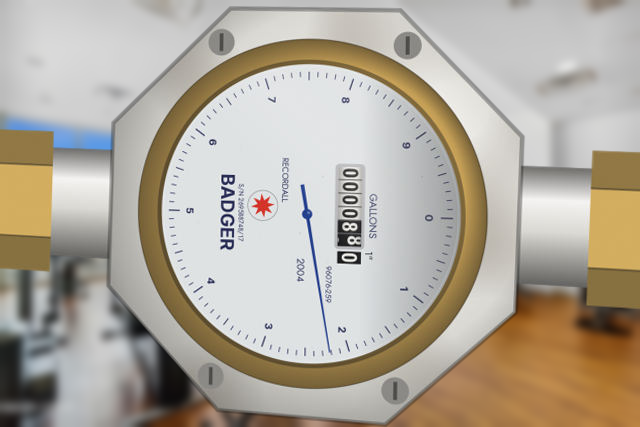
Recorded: **882.2** gal
